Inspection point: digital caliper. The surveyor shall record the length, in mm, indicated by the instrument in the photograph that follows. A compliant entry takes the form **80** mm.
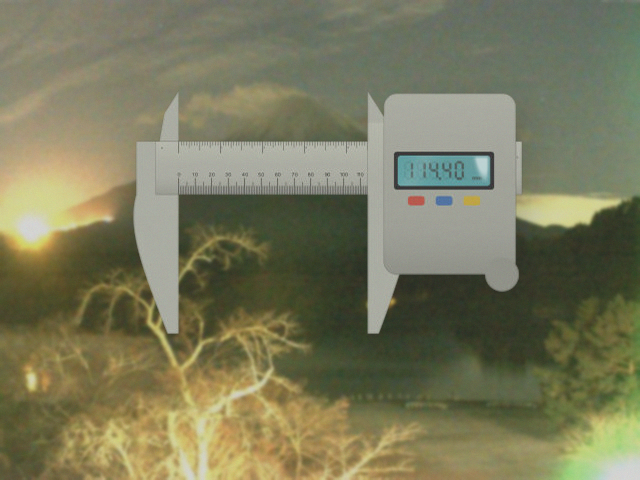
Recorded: **114.40** mm
